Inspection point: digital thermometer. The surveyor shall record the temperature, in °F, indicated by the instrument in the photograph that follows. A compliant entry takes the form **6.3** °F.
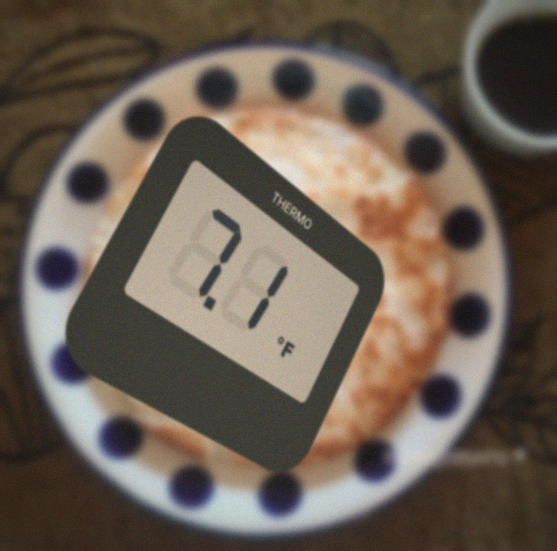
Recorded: **7.1** °F
